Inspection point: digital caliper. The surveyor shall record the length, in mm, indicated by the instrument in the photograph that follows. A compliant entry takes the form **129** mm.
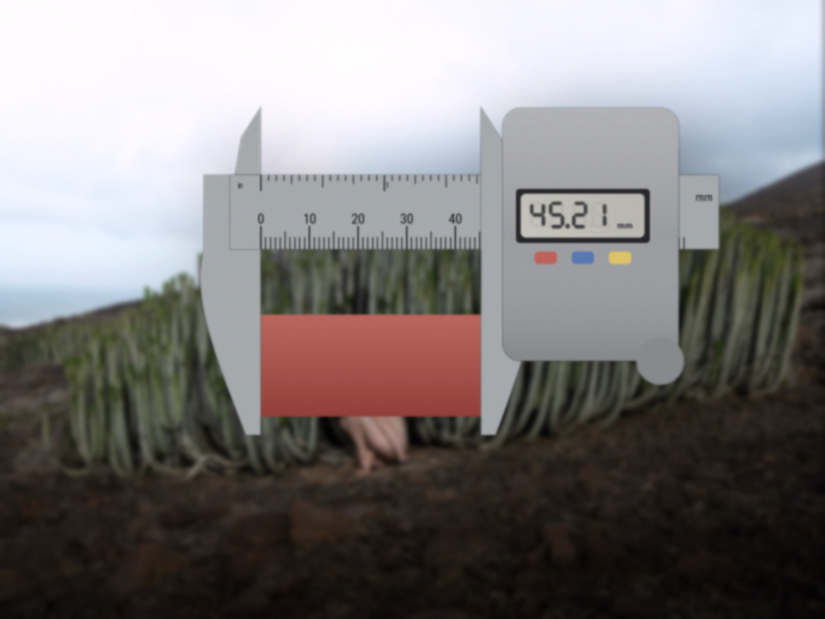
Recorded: **45.21** mm
